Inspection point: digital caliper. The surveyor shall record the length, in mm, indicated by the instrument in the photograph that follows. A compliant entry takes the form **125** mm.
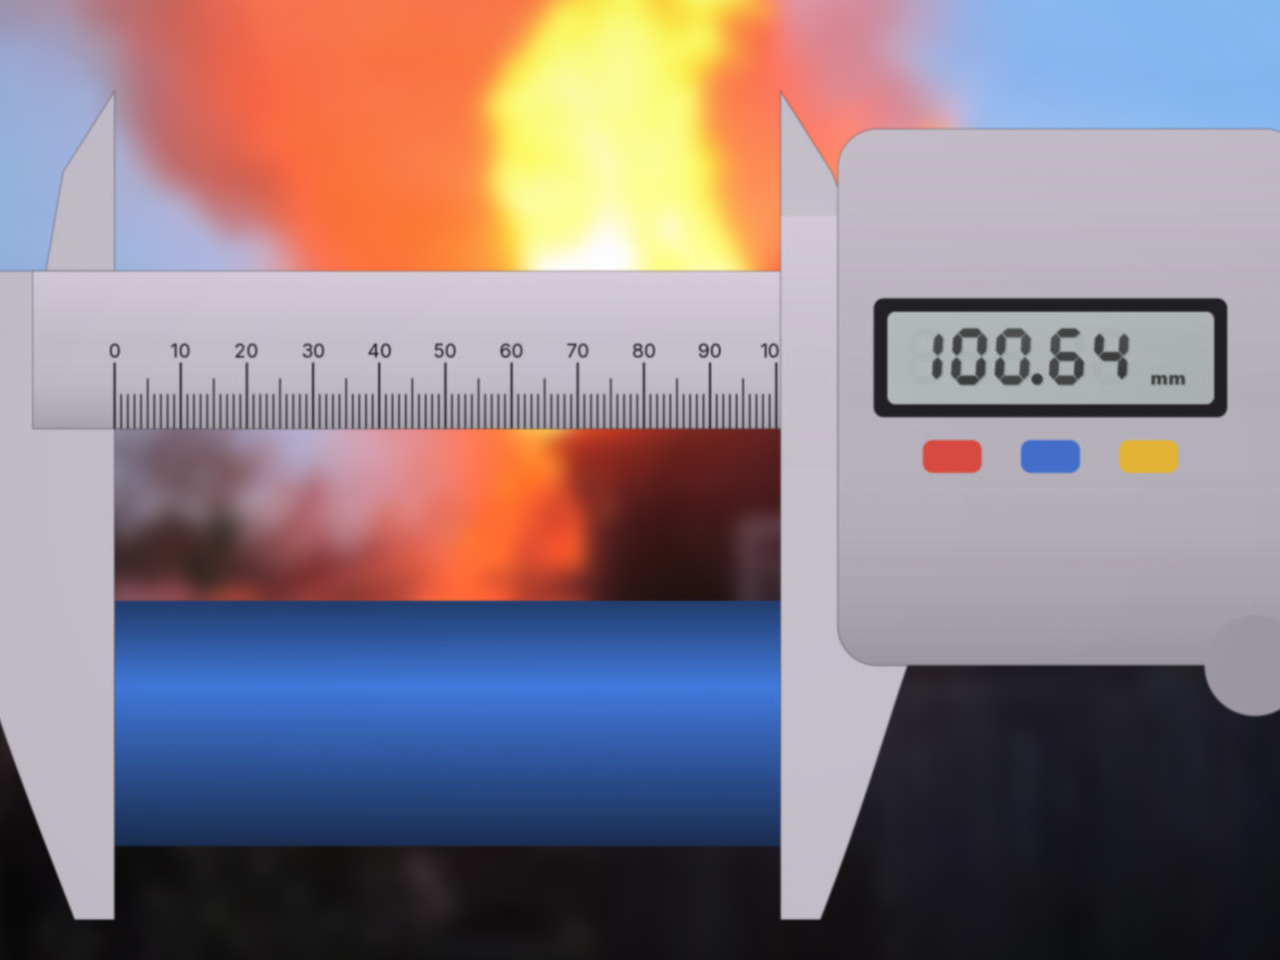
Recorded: **100.64** mm
